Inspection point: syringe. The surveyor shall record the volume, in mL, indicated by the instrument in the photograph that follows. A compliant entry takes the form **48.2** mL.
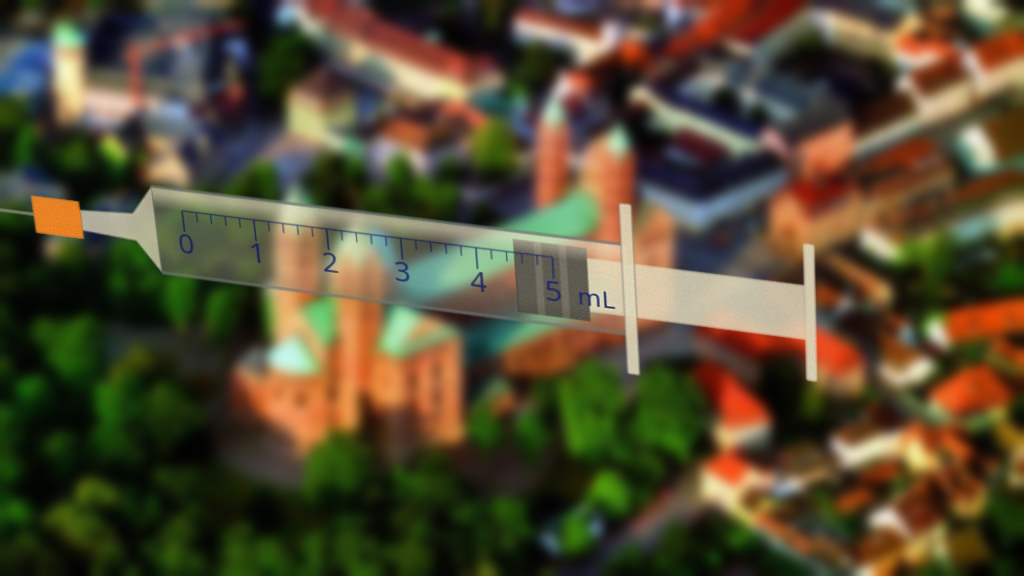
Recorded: **4.5** mL
